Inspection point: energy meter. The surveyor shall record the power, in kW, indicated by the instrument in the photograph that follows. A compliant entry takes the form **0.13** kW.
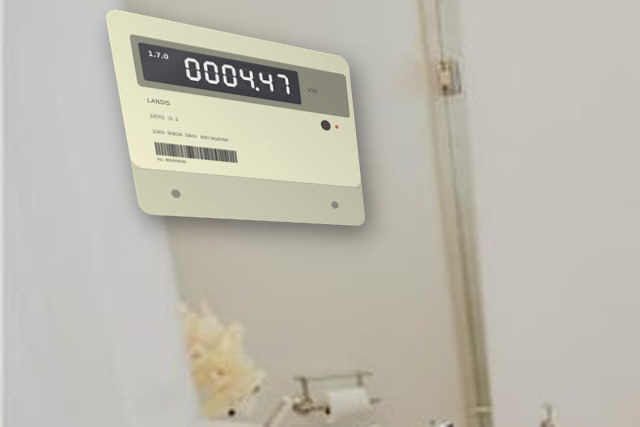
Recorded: **4.47** kW
